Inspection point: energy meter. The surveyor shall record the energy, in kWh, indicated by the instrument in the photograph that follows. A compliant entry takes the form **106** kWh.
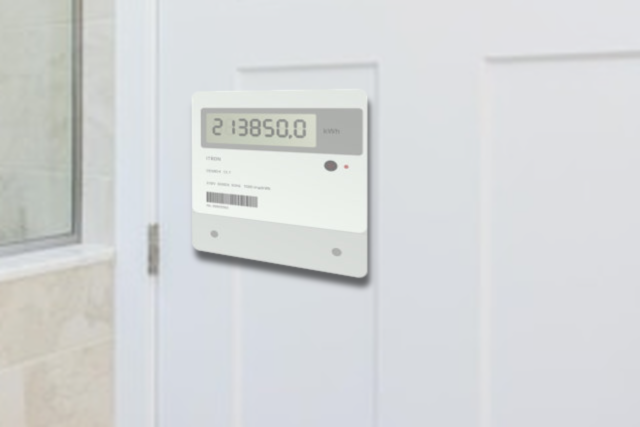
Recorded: **213850.0** kWh
